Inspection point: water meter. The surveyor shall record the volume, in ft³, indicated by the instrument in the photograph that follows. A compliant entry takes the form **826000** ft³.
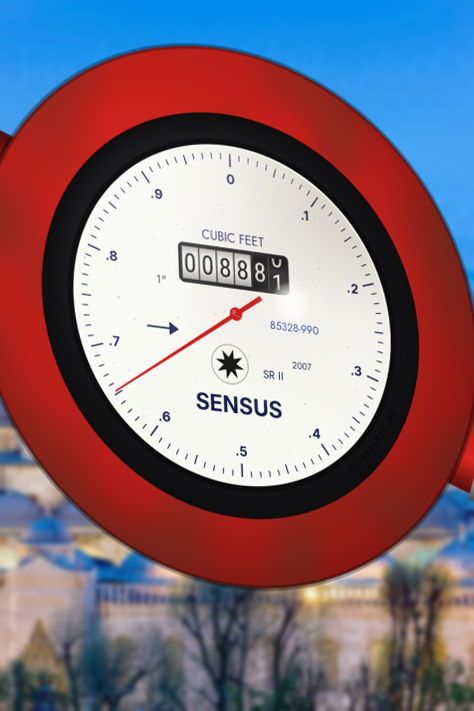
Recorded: **8880.65** ft³
